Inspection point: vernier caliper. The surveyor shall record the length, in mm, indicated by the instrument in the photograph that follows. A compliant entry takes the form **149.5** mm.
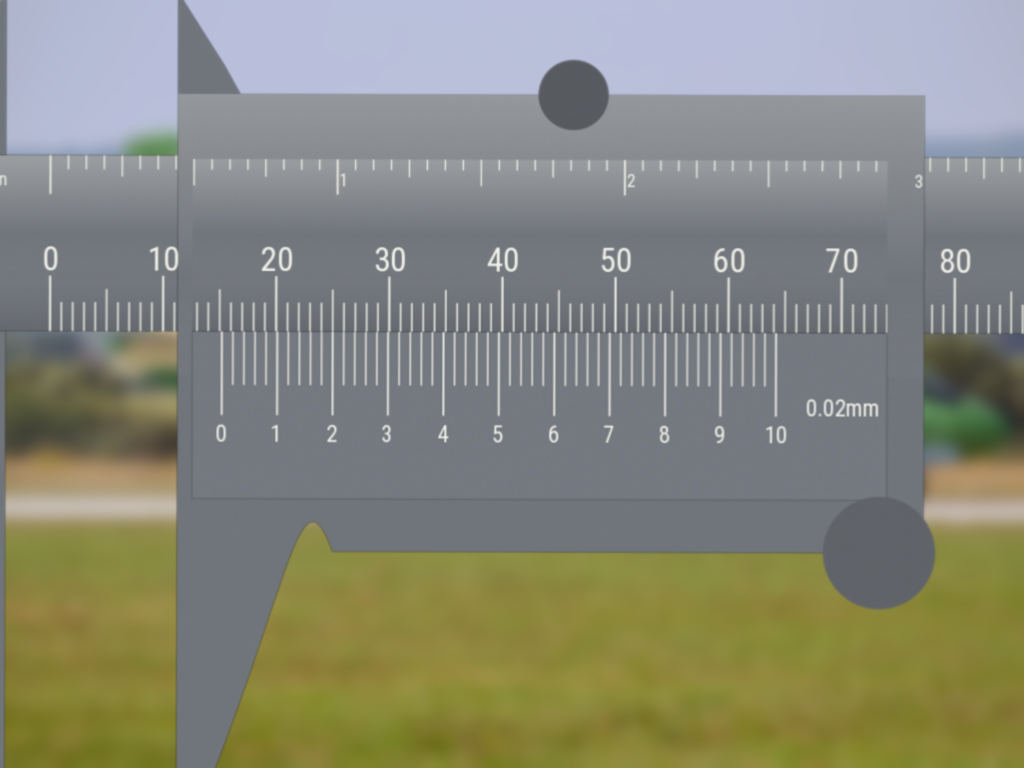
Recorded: **15.2** mm
